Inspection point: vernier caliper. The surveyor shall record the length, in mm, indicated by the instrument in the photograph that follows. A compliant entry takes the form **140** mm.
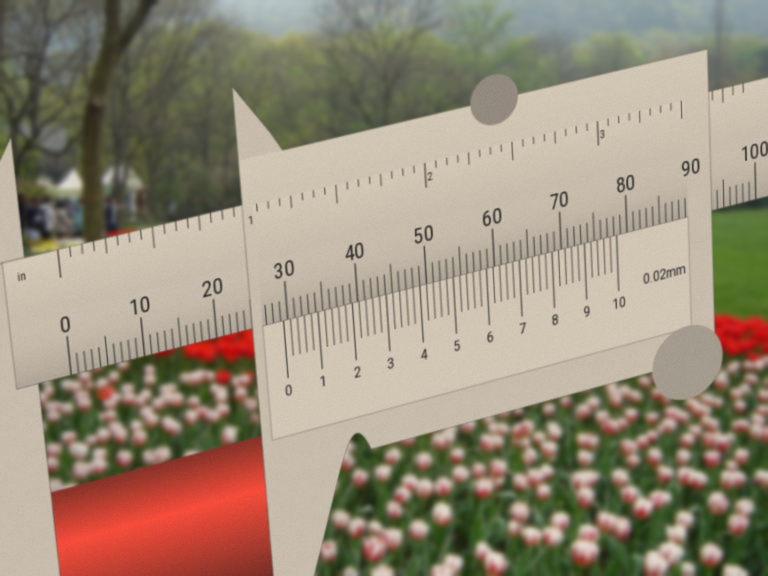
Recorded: **29.4** mm
